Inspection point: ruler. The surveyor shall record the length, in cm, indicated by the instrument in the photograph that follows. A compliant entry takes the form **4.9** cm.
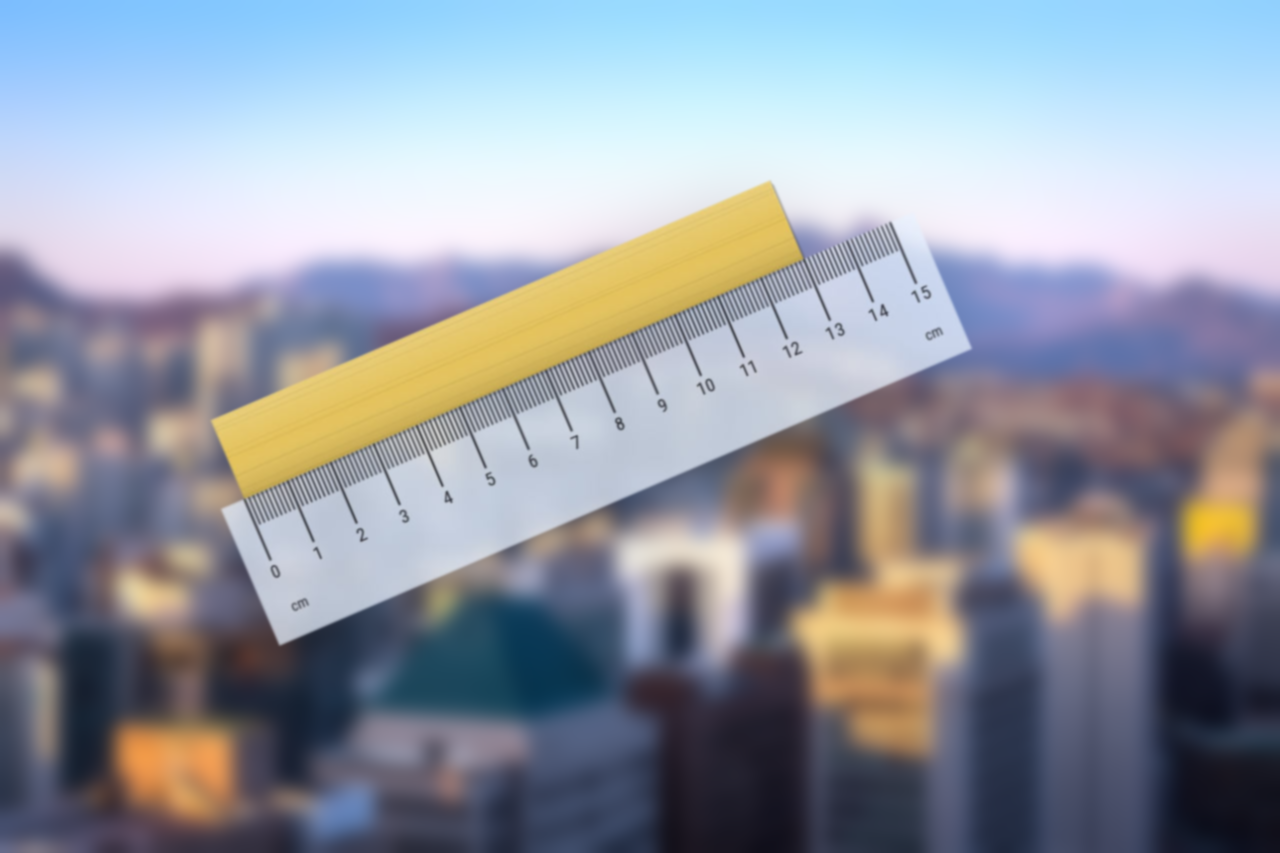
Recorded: **13** cm
